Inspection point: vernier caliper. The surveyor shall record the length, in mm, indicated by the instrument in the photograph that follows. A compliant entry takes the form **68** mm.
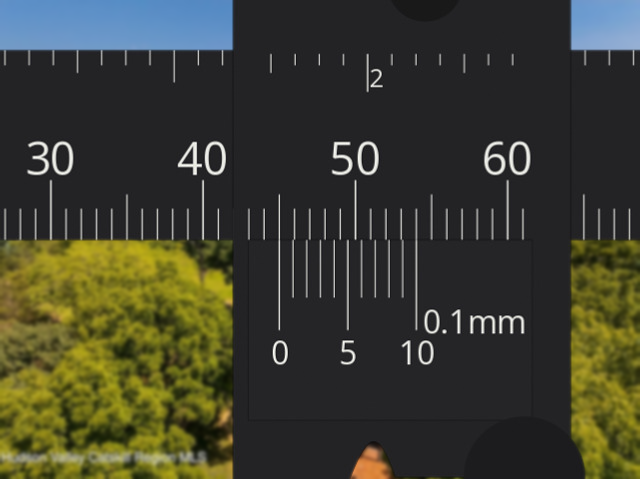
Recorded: **45.0** mm
